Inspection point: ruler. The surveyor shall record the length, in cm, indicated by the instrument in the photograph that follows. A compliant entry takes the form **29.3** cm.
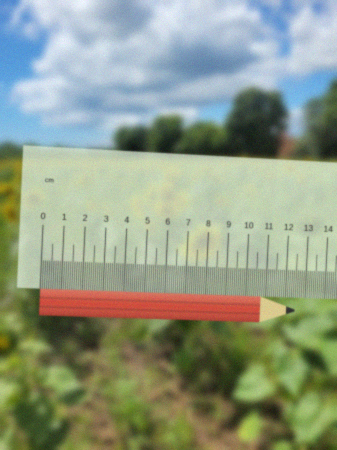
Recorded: **12.5** cm
